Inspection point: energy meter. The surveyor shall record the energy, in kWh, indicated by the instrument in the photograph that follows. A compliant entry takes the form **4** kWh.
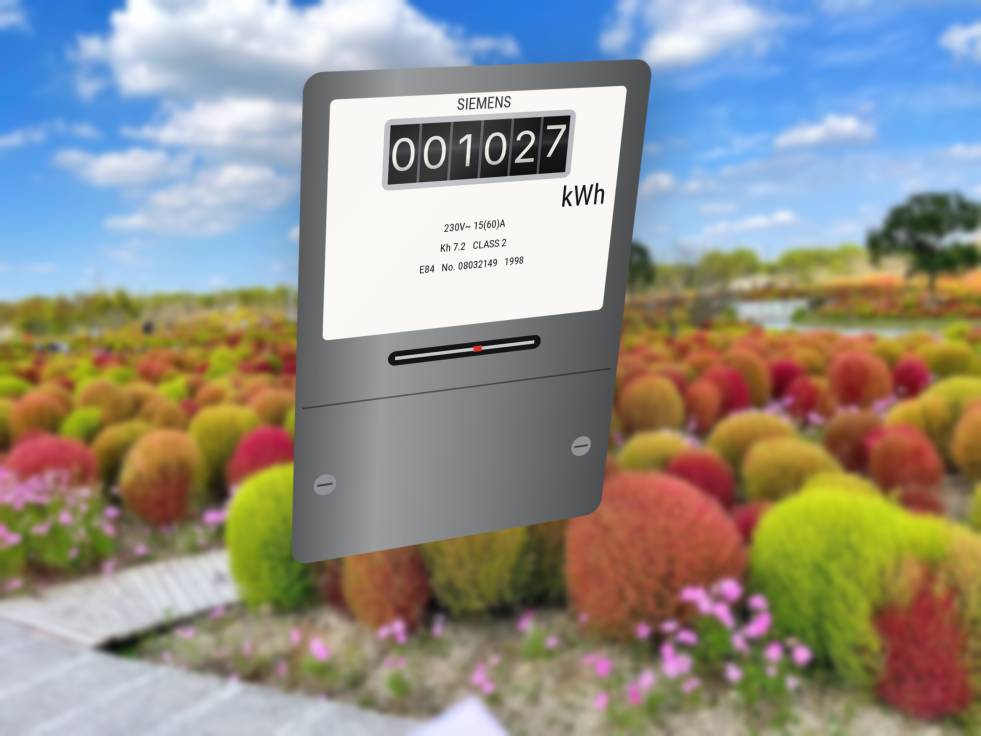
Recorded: **1027** kWh
